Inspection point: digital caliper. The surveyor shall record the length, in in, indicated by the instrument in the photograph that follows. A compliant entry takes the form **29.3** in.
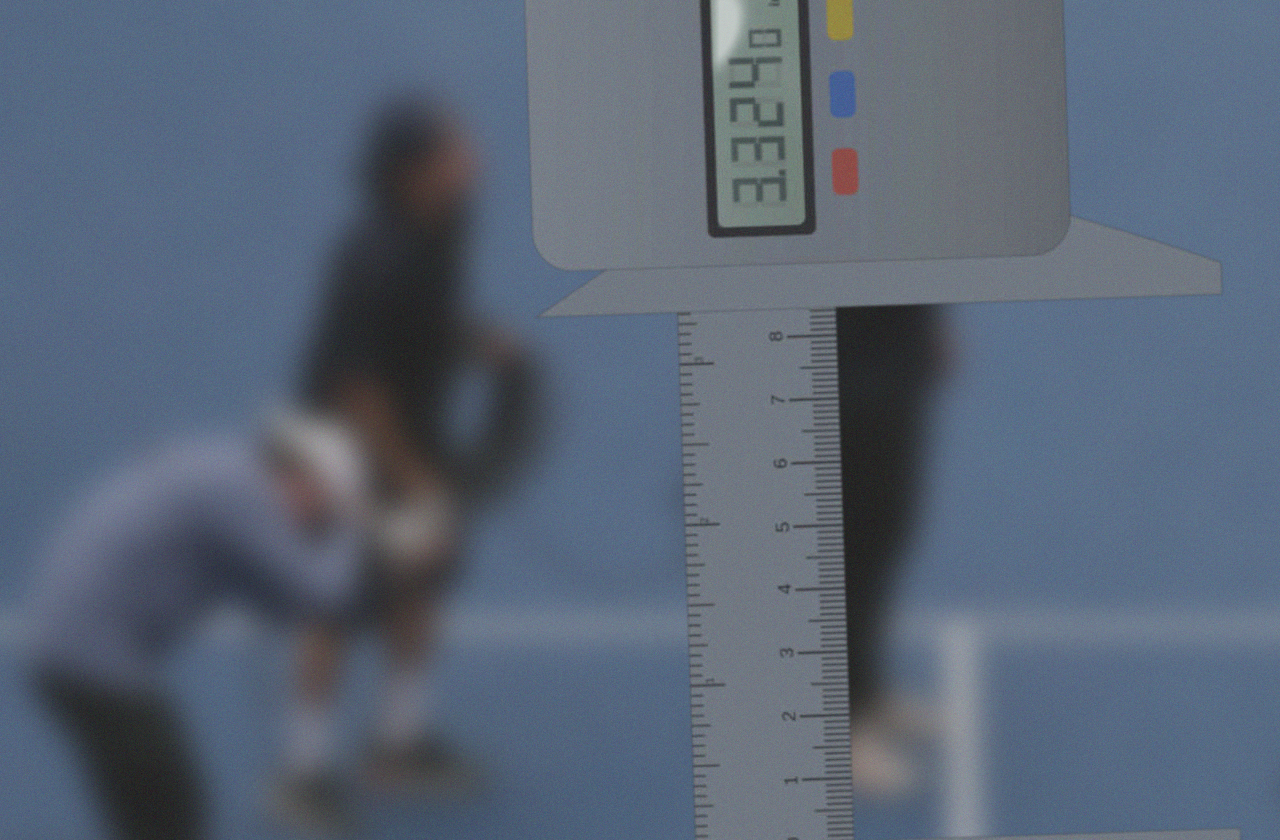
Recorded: **3.3240** in
